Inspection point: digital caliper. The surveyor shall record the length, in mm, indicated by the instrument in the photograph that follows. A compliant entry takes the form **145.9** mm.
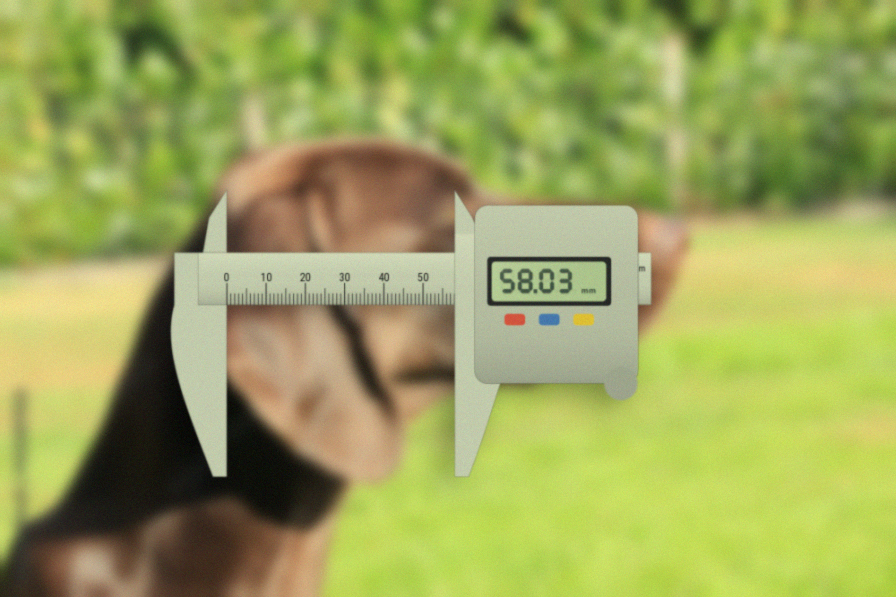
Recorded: **58.03** mm
